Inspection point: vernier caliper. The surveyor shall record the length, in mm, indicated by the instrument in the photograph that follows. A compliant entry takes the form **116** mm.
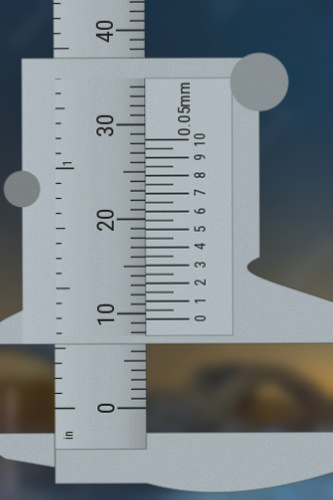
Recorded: **9.4** mm
